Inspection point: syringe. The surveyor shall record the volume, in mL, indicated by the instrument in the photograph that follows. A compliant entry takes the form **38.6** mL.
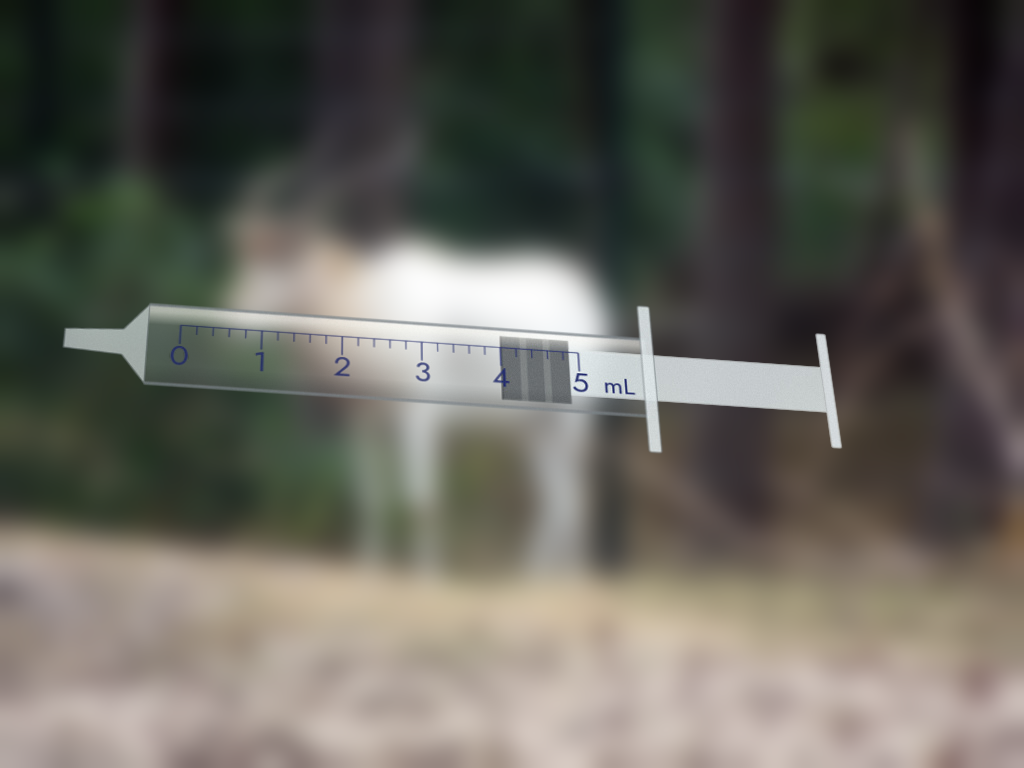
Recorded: **4** mL
